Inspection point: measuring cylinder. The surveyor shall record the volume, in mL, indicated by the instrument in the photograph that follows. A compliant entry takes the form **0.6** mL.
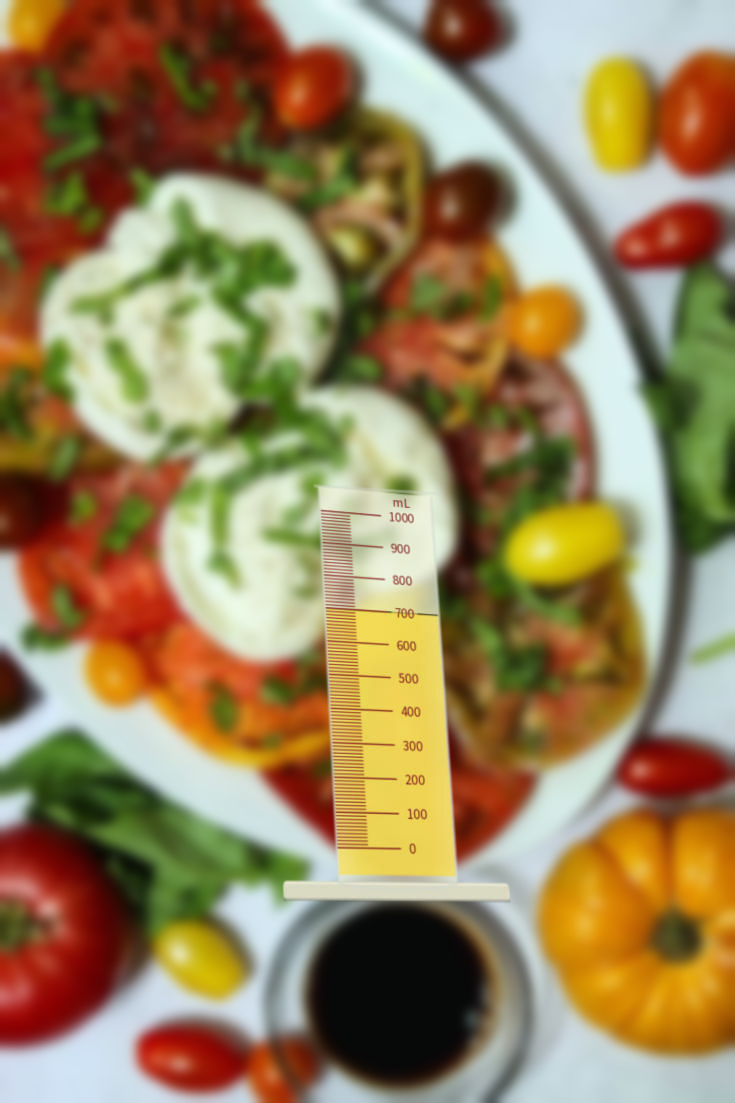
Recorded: **700** mL
